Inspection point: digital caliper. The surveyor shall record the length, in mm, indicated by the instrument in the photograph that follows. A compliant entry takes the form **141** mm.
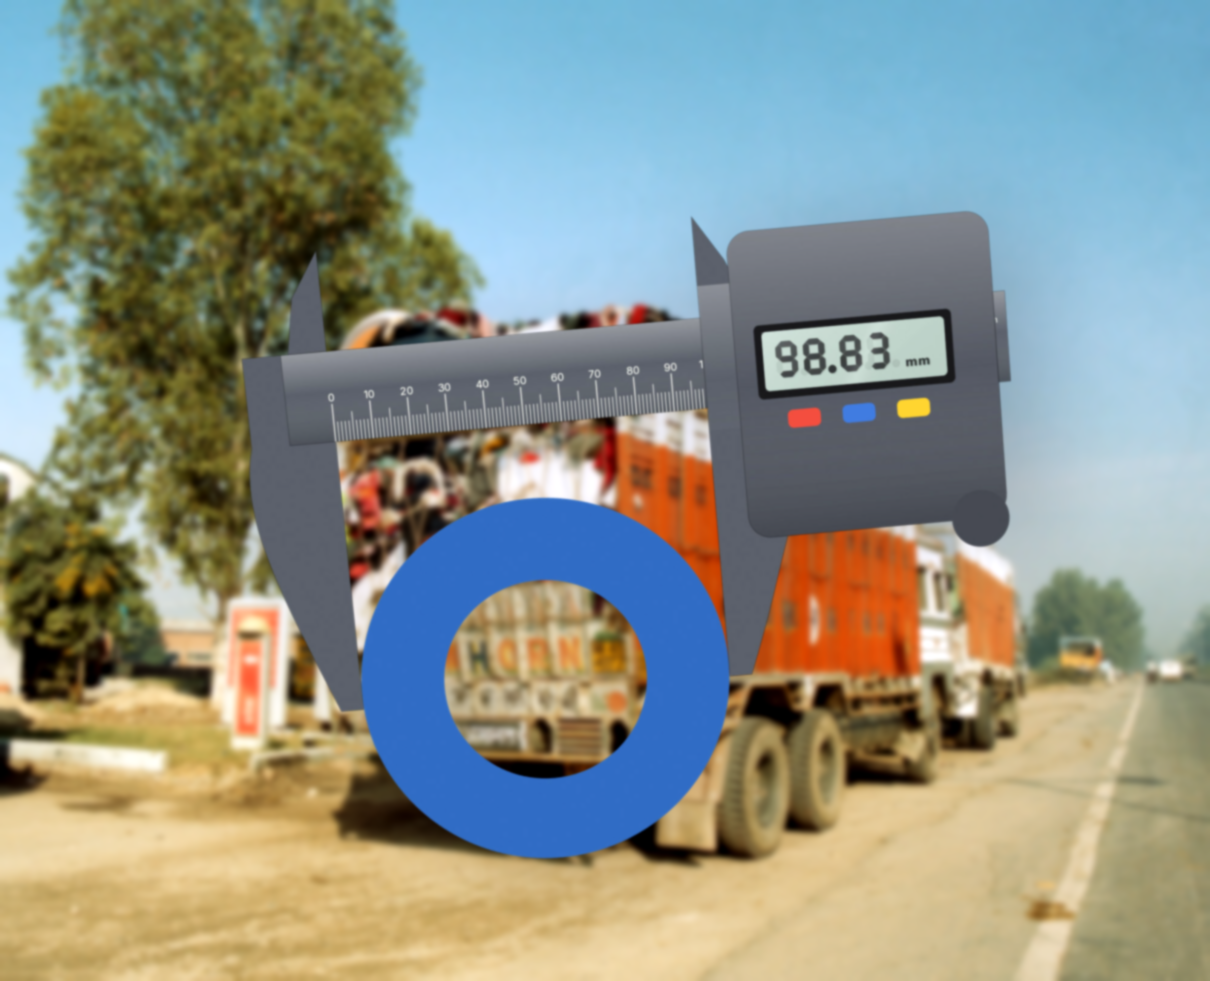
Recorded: **98.83** mm
